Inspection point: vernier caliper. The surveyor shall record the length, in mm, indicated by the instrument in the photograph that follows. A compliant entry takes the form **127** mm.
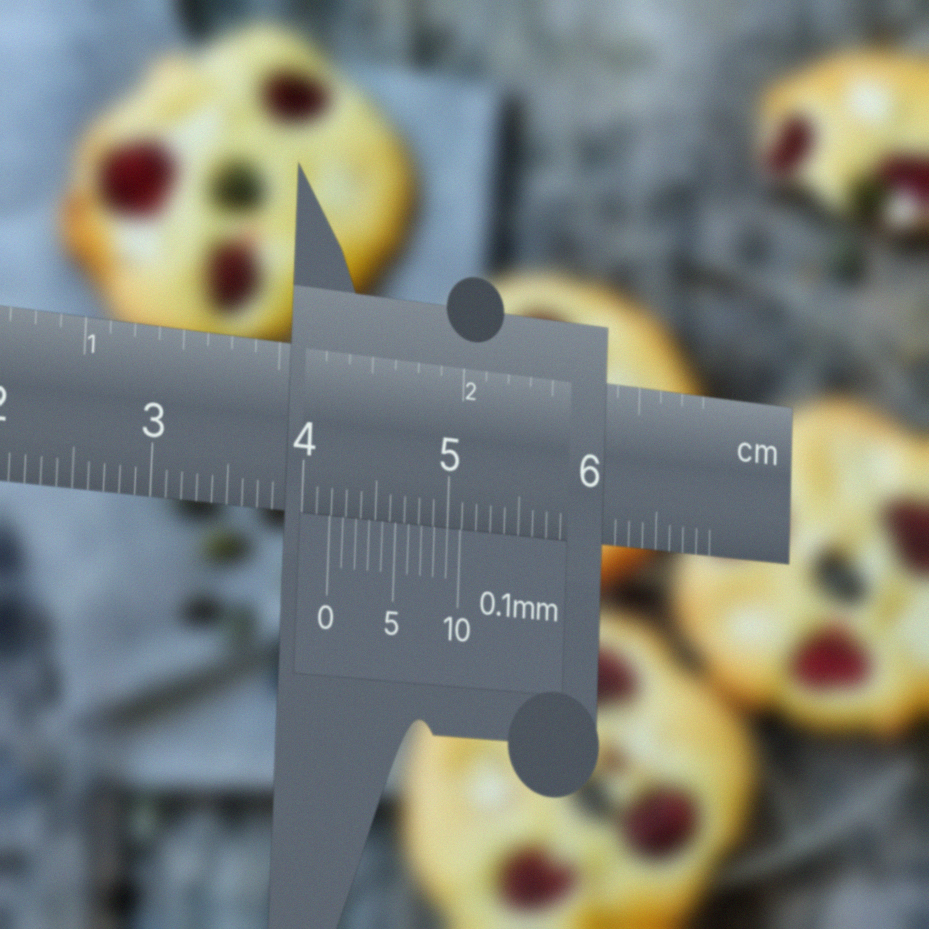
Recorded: **41.9** mm
